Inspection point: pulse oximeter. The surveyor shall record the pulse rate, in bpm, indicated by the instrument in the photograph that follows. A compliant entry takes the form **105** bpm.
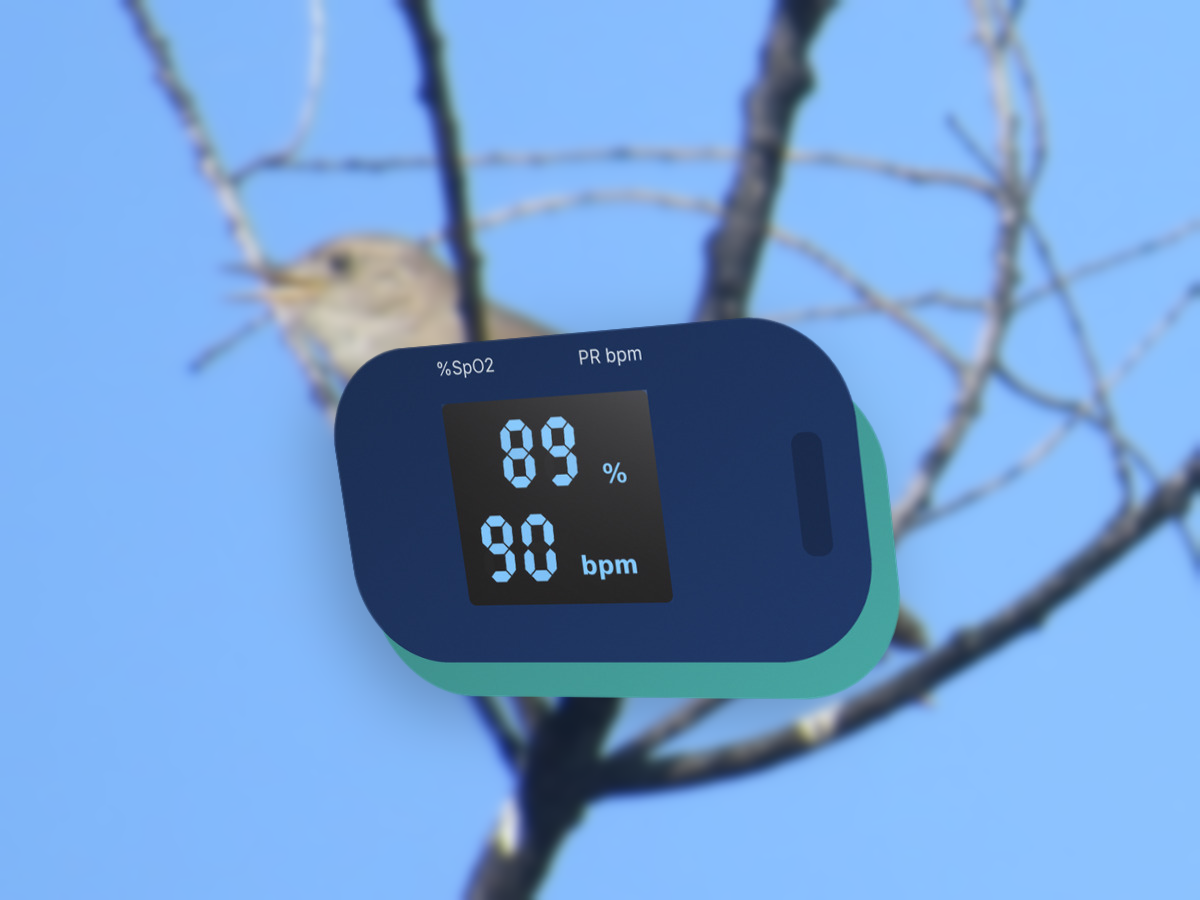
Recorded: **90** bpm
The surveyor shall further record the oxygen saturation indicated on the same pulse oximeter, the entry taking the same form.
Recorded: **89** %
